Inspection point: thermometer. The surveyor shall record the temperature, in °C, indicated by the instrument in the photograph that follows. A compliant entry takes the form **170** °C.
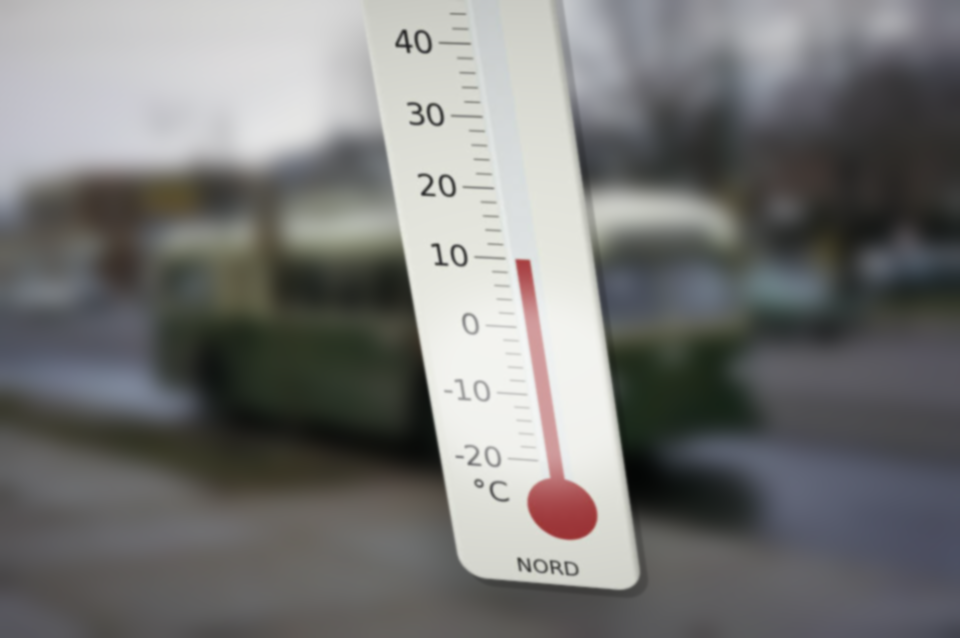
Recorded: **10** °C
